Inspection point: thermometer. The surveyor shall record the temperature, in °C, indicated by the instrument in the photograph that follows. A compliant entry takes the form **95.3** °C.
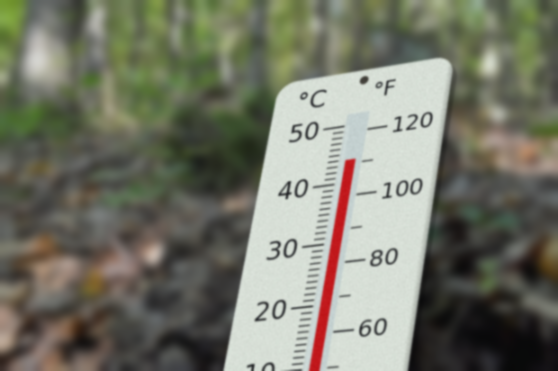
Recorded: **44** °C
